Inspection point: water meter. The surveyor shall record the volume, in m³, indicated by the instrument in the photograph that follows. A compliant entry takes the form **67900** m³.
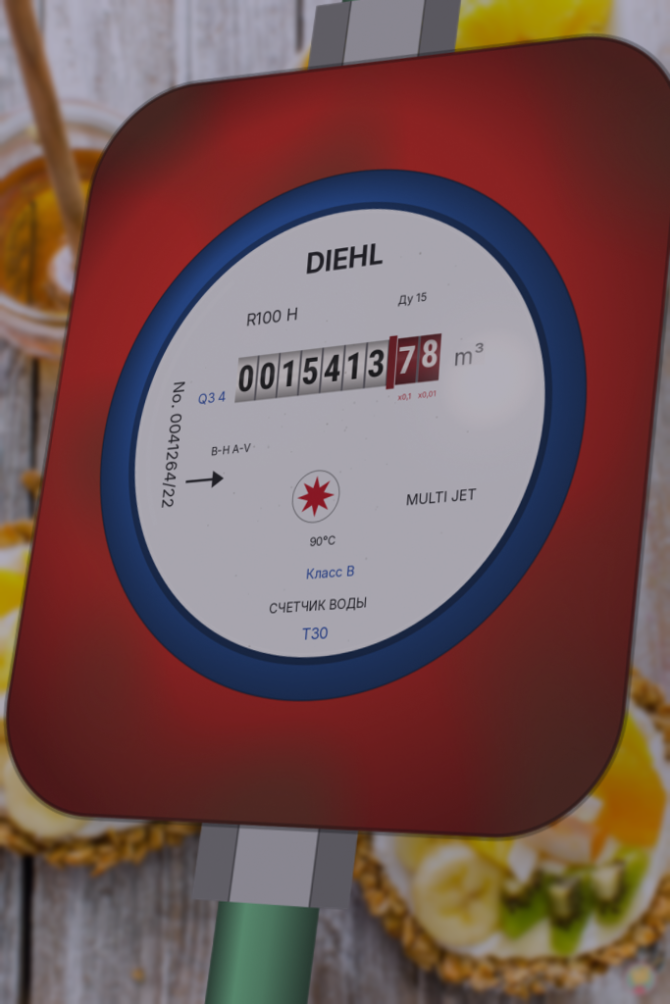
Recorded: **15413.78** m³
